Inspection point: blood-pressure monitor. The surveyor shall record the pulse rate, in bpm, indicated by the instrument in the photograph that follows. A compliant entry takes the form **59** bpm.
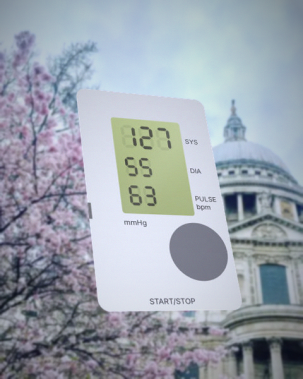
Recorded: **63** bpm
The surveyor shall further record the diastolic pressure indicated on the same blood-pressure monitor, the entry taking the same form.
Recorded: **55** mmHg
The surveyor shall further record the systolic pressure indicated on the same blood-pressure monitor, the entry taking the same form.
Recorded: **127** mmHg
